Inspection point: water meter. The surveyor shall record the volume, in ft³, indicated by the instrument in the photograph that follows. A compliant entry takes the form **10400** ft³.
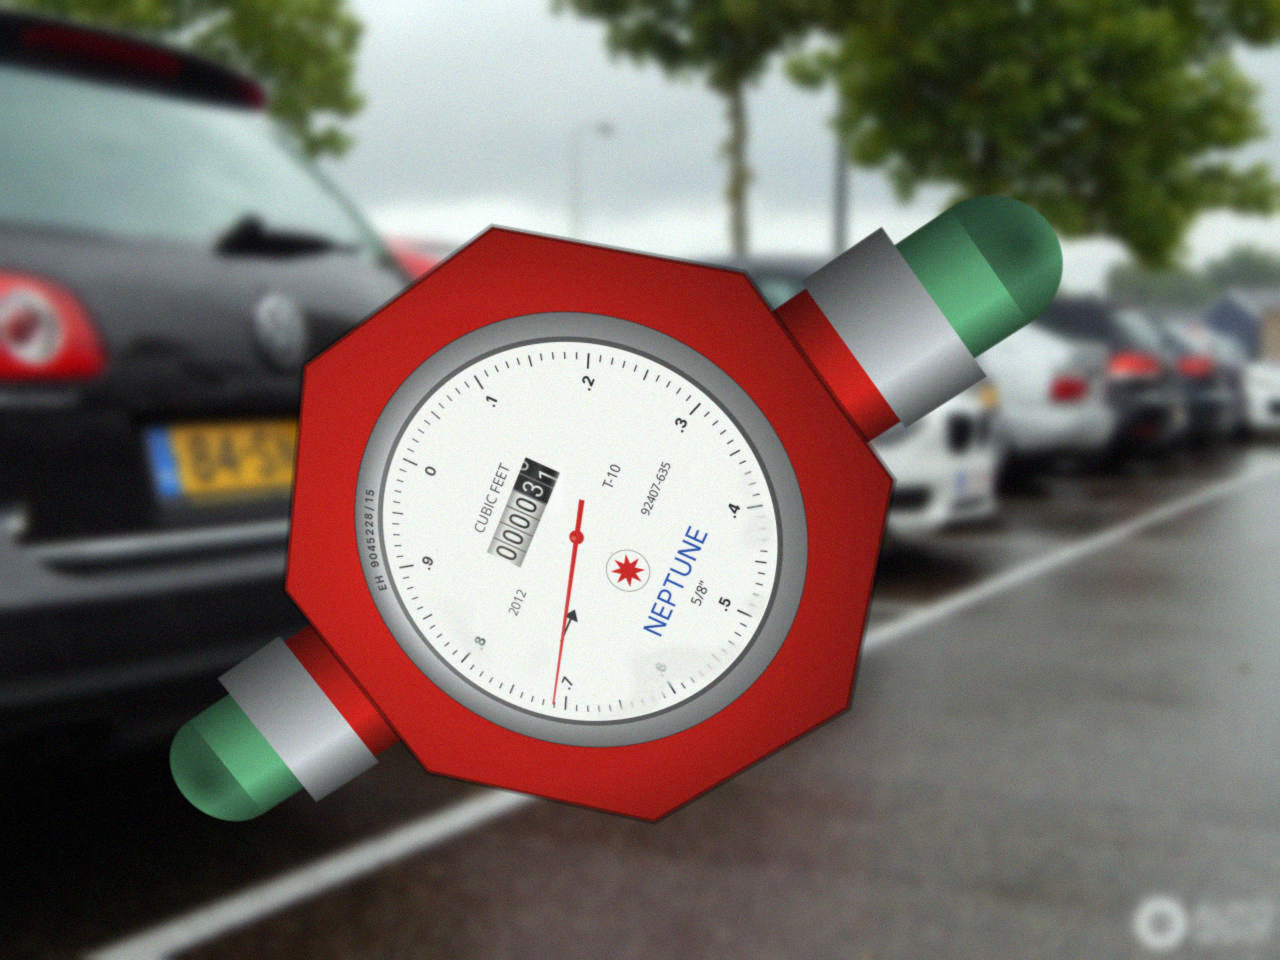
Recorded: **30.71** ft³
